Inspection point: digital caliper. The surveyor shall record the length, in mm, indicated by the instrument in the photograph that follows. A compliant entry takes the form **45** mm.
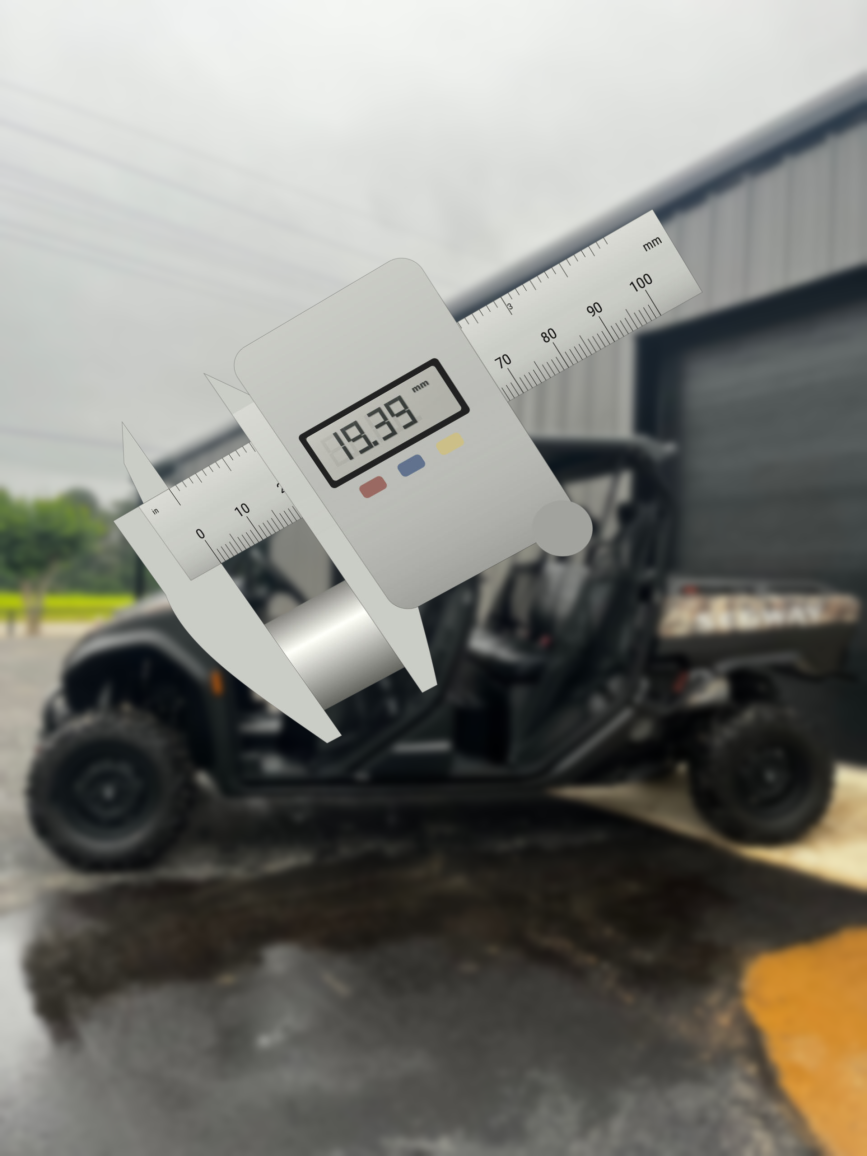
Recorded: **19.39** mm
